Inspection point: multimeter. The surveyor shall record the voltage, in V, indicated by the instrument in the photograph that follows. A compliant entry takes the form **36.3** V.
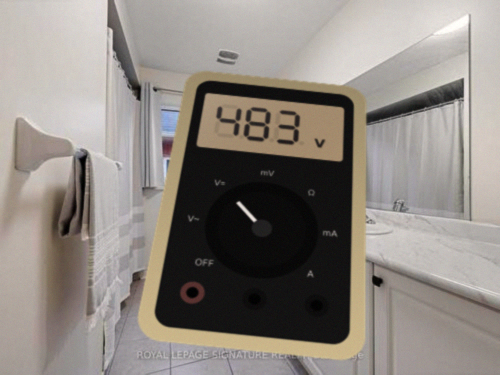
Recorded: **483** V
